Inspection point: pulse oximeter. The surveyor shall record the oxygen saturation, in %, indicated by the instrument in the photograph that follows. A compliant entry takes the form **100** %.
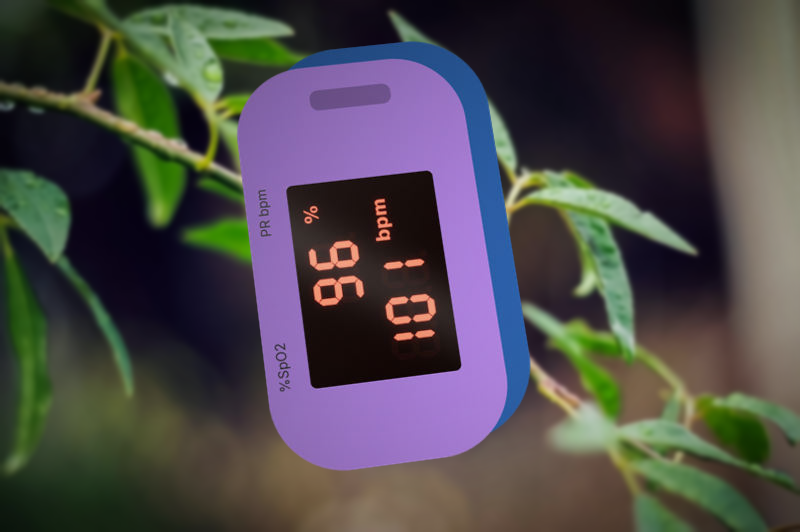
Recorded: **96** %
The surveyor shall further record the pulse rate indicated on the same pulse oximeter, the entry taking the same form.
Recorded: **101** bpm
